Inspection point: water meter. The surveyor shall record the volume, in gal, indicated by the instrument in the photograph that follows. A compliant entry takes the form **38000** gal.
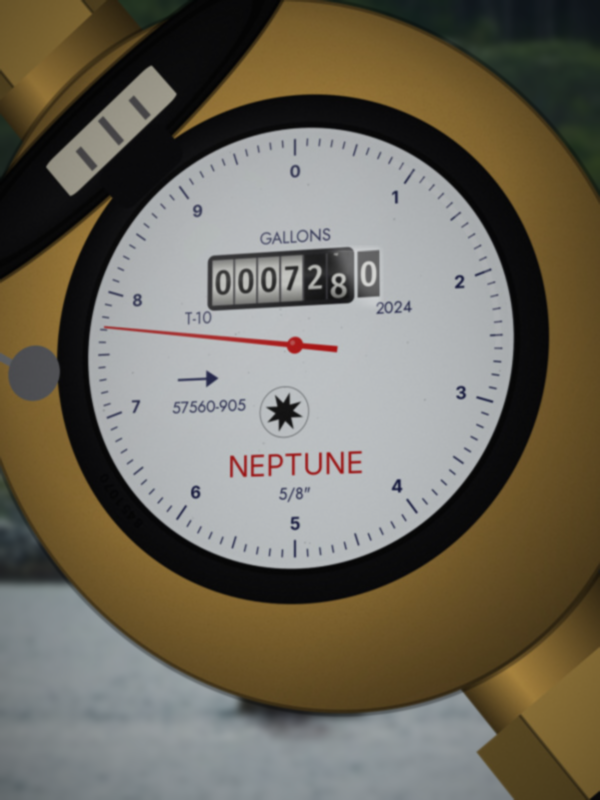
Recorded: **7277.7** gal
